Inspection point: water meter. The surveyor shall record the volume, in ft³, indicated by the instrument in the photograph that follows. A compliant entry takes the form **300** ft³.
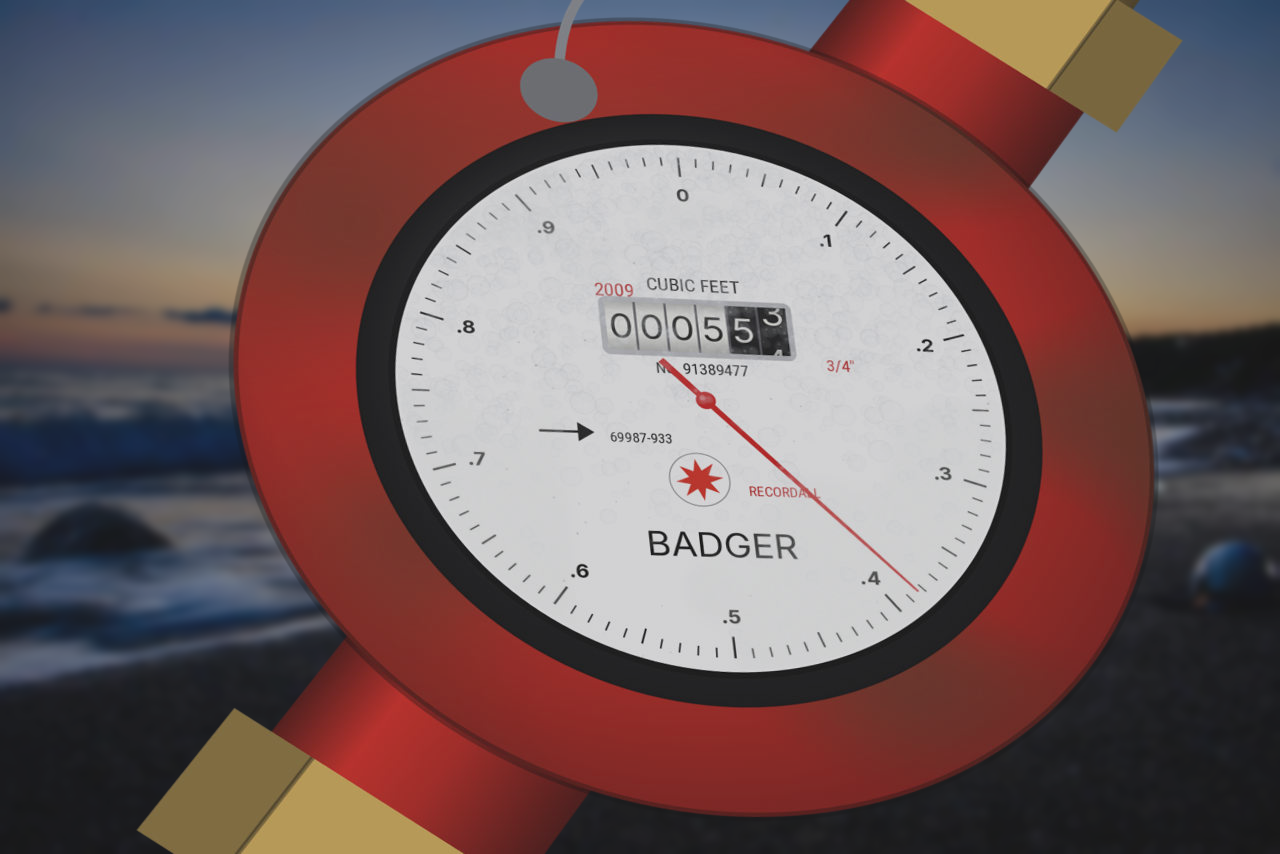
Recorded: **553.38** ft³
